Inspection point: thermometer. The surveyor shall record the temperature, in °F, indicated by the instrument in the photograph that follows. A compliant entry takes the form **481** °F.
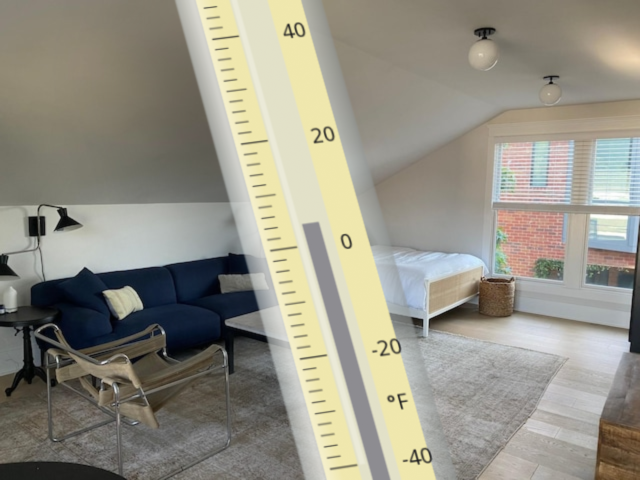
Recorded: **4** °F
